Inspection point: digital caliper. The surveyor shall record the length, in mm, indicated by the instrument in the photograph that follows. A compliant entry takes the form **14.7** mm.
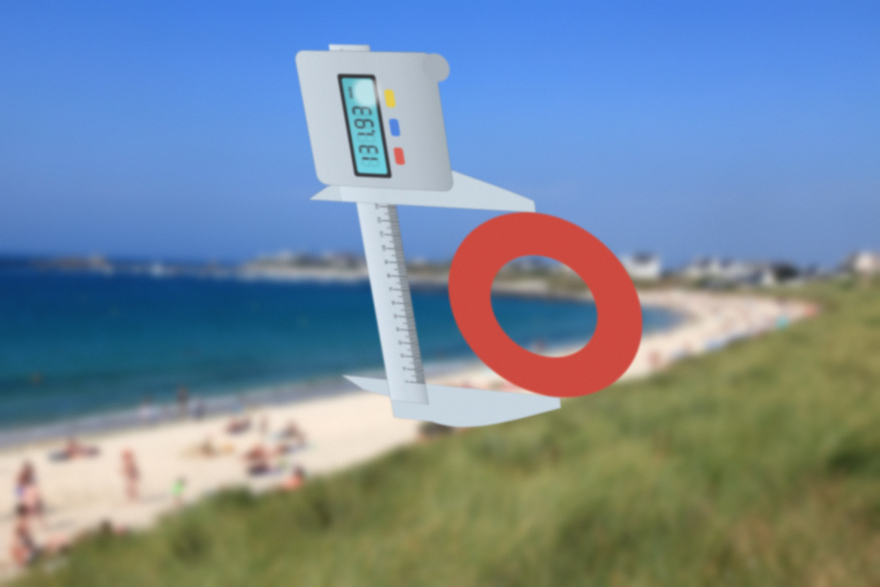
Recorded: **131.93** mm
